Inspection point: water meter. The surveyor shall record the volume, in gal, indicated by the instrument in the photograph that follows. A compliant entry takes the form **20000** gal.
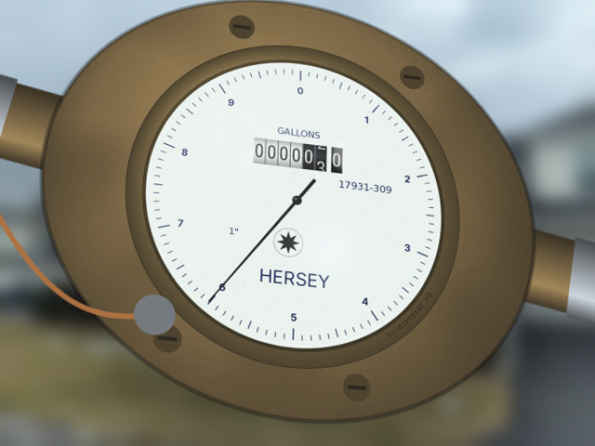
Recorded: **26.0** gal
